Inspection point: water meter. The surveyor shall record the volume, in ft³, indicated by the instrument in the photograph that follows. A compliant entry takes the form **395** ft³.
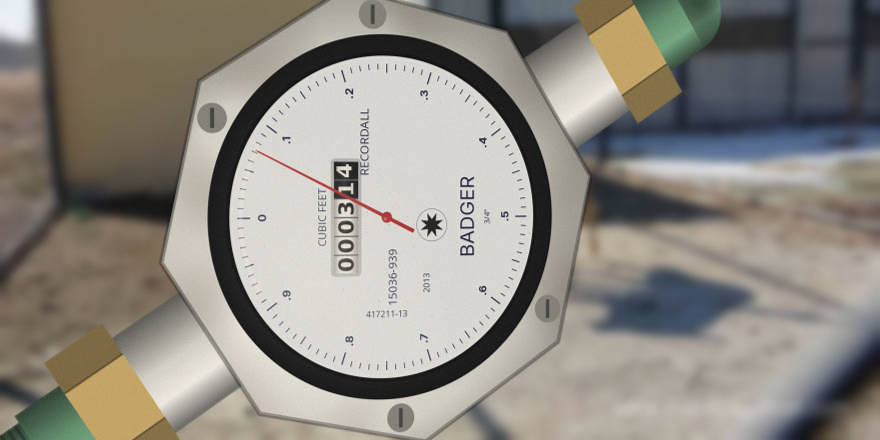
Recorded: **314.07** ft³
